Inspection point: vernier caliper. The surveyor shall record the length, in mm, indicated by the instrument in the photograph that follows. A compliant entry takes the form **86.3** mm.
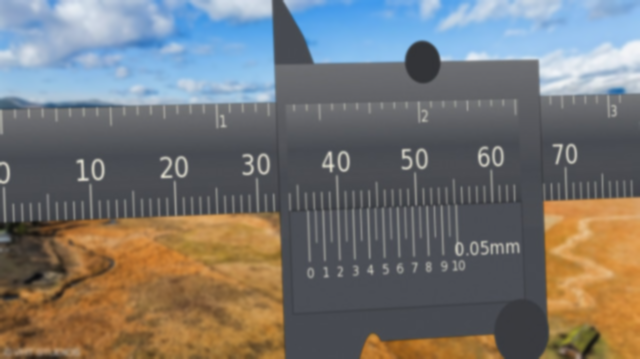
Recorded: **36.2** mm
